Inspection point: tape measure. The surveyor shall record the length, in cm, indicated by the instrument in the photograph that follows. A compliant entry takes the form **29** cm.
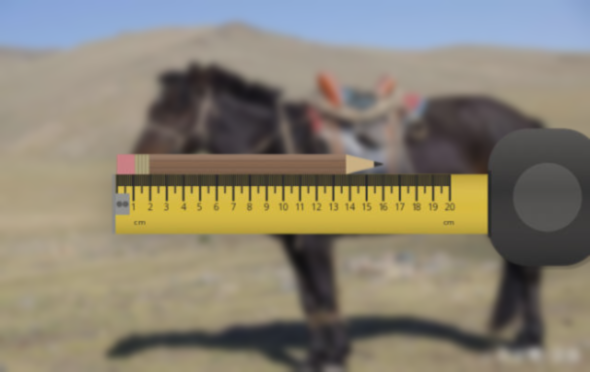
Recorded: **16** cm
